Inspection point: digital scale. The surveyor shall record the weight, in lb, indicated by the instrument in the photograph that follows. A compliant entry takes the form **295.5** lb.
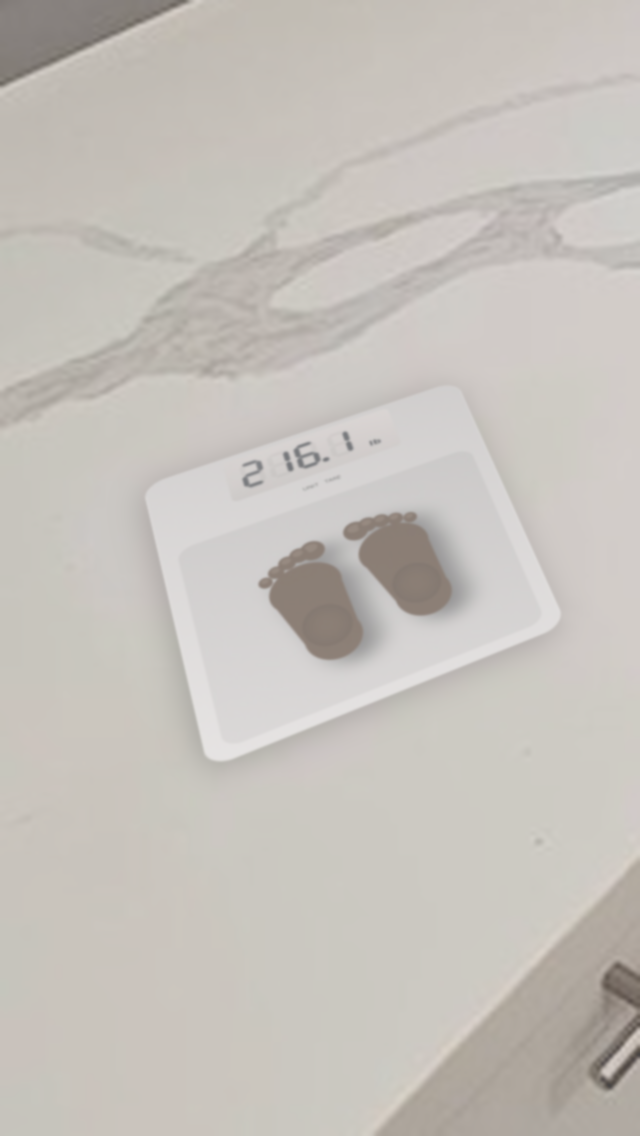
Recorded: **216.1** lb
